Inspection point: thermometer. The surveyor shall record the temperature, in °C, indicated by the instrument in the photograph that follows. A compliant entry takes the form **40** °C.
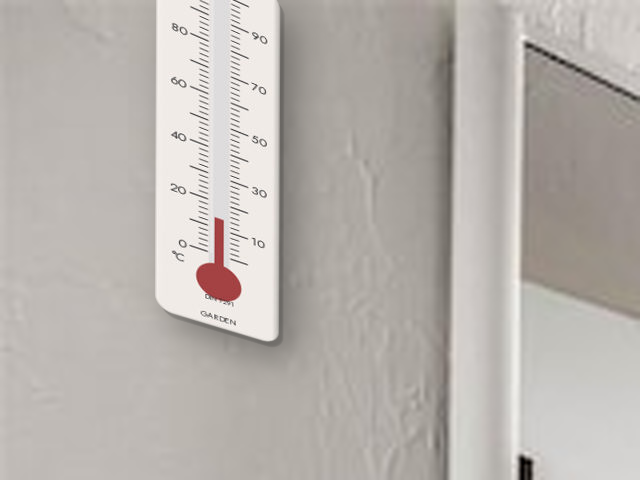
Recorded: **14** °C
